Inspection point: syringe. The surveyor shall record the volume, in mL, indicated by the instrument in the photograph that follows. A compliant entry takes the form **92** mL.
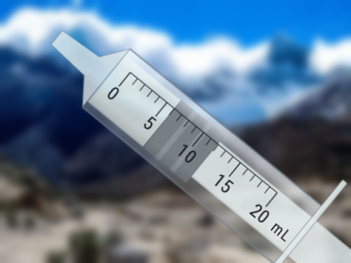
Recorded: **6** mL
